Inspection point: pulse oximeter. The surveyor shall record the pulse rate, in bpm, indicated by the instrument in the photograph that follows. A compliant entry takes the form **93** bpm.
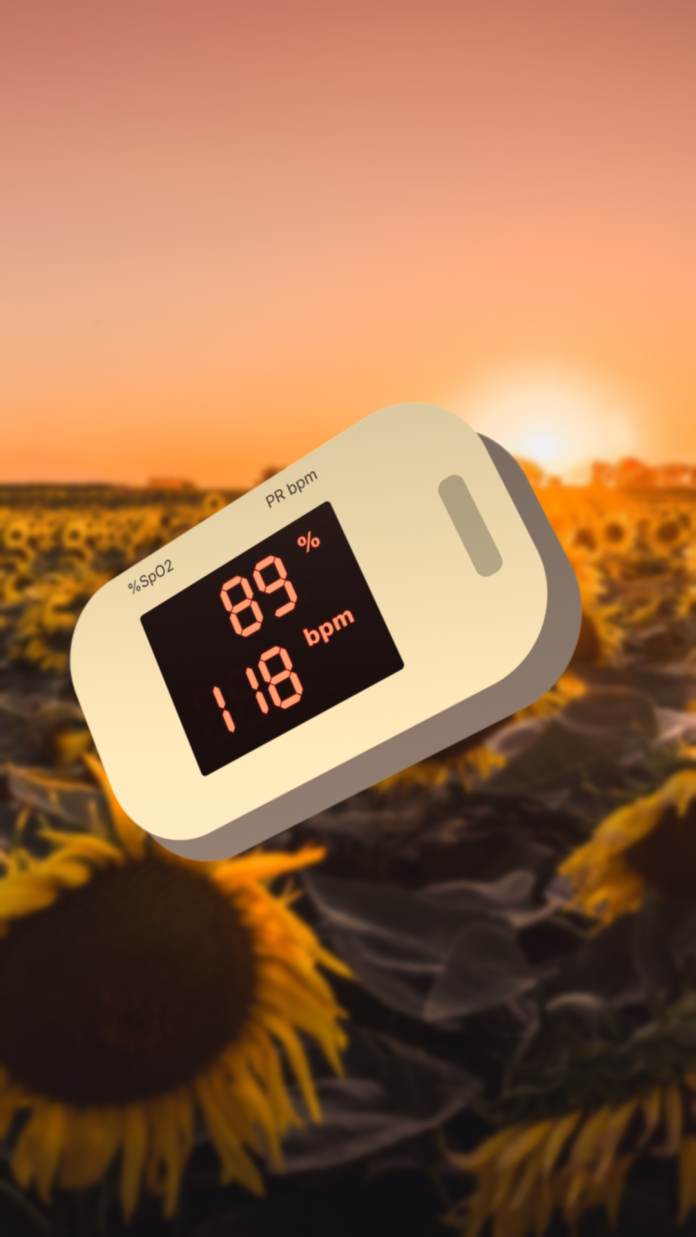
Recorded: **118** bpm
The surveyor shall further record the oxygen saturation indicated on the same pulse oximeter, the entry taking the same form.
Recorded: **89** %
